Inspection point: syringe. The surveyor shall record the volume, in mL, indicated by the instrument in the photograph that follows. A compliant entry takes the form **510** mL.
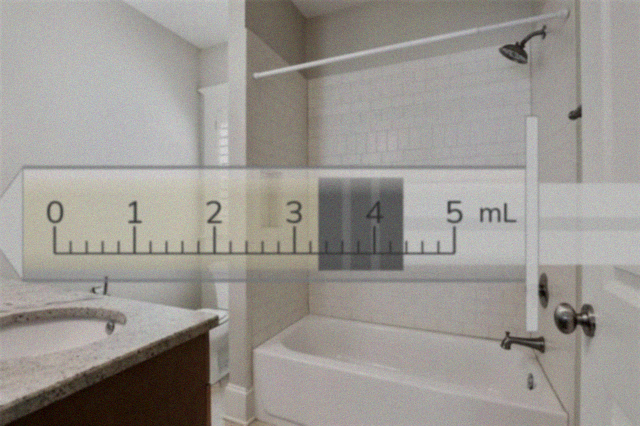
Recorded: **3.3** mL
